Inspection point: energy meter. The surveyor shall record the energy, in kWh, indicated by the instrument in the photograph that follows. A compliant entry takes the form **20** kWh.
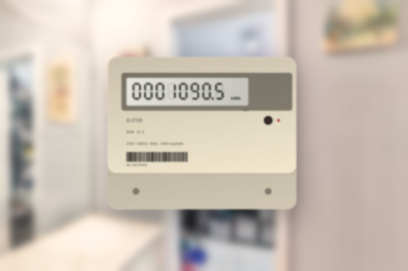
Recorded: **1090.5** kWh
